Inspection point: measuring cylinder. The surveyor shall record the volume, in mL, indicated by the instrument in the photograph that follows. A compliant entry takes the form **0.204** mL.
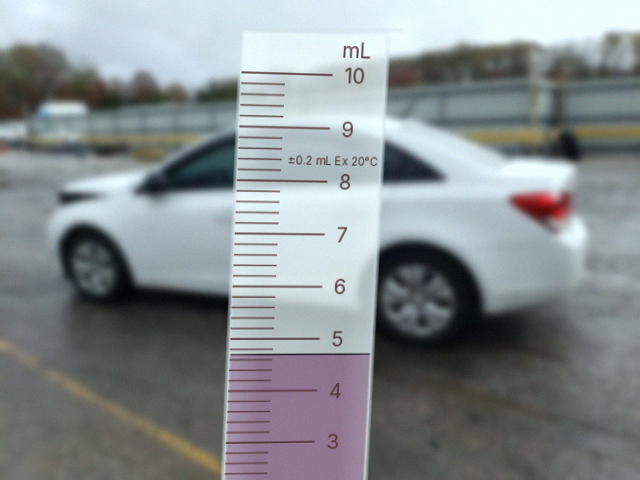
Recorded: **4.7** mL
